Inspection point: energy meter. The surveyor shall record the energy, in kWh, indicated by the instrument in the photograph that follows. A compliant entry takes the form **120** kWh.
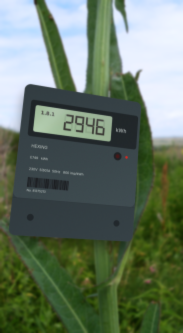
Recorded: **2946** kWh
